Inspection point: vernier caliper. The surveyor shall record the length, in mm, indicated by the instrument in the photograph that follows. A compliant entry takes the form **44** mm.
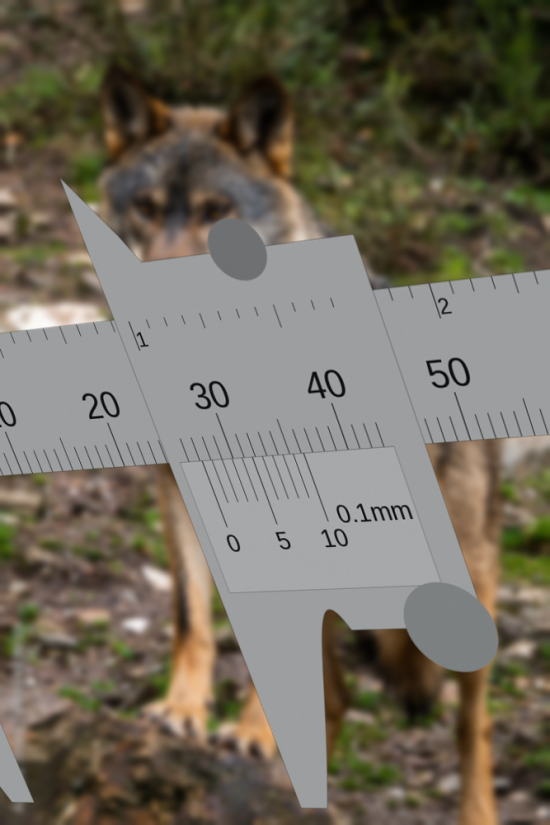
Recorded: **27.2** mm
